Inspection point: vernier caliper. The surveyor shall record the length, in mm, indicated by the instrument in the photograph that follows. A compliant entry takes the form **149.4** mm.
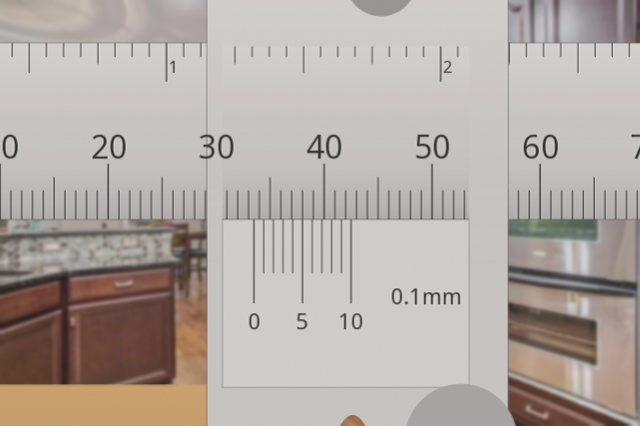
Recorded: **33.5** mm
